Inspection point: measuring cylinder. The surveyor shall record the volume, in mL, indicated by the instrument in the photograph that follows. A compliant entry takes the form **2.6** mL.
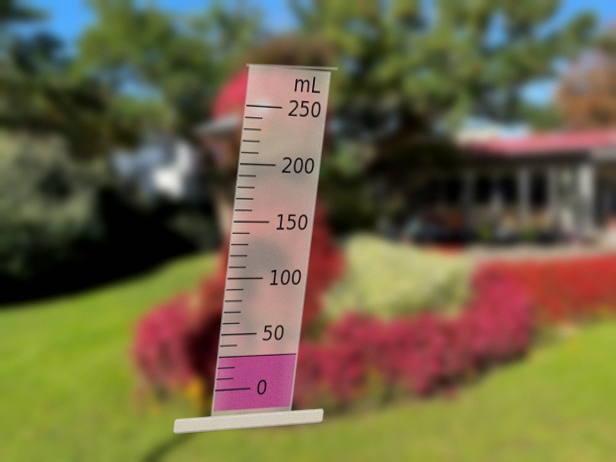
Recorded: **30** mL
